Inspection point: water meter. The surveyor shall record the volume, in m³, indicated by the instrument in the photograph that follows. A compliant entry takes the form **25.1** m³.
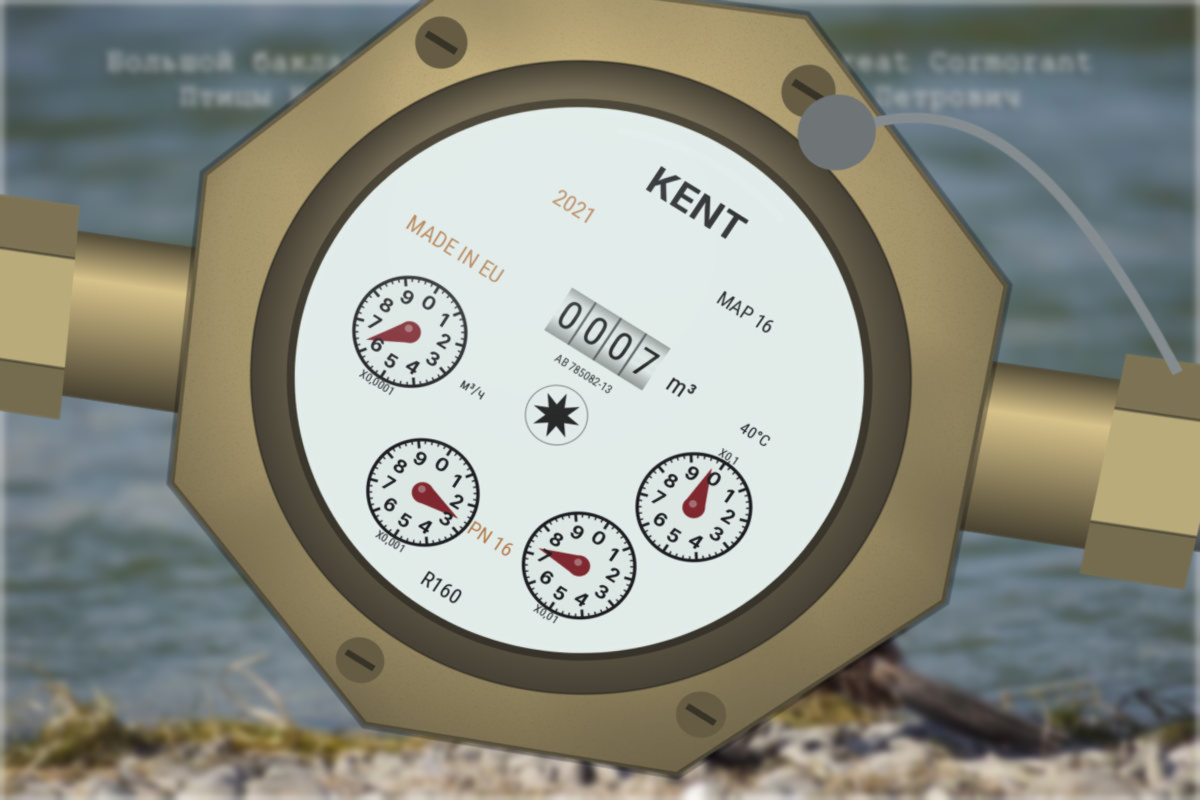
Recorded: **6.9726** m³
